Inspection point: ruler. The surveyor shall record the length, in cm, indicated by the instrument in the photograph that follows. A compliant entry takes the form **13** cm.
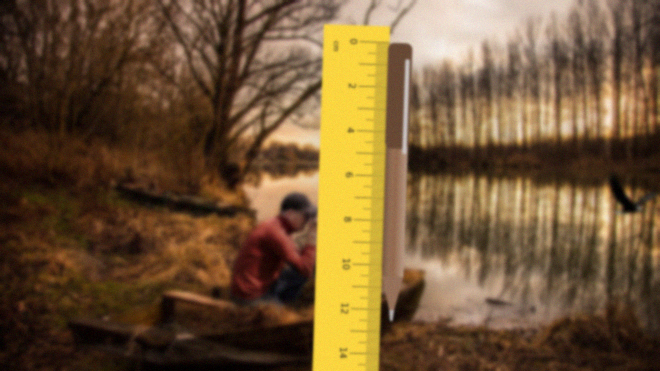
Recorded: **12.5** cm
